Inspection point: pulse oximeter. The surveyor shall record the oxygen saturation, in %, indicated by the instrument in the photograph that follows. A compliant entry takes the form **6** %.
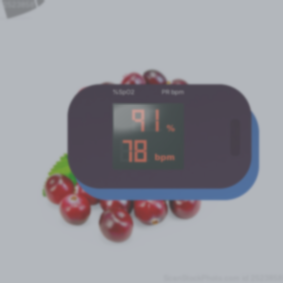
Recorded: **91** %
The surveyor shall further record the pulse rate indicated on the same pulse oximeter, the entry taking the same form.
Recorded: **78** bpm
